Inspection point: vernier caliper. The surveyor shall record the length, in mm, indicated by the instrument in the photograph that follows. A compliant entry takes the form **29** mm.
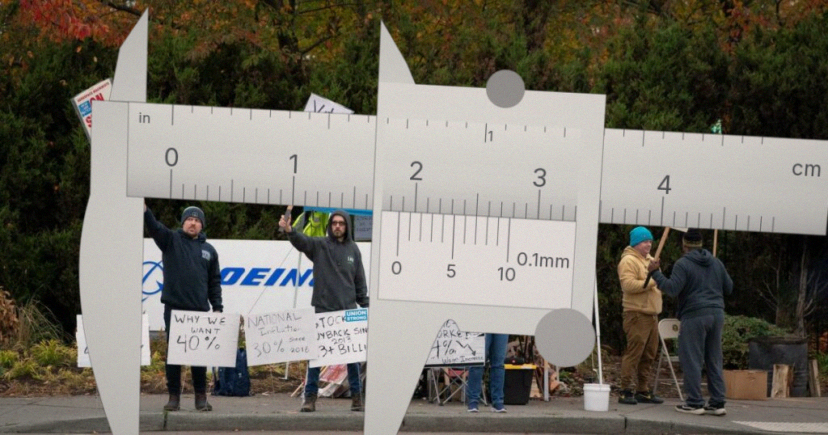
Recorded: **18.7** mm
